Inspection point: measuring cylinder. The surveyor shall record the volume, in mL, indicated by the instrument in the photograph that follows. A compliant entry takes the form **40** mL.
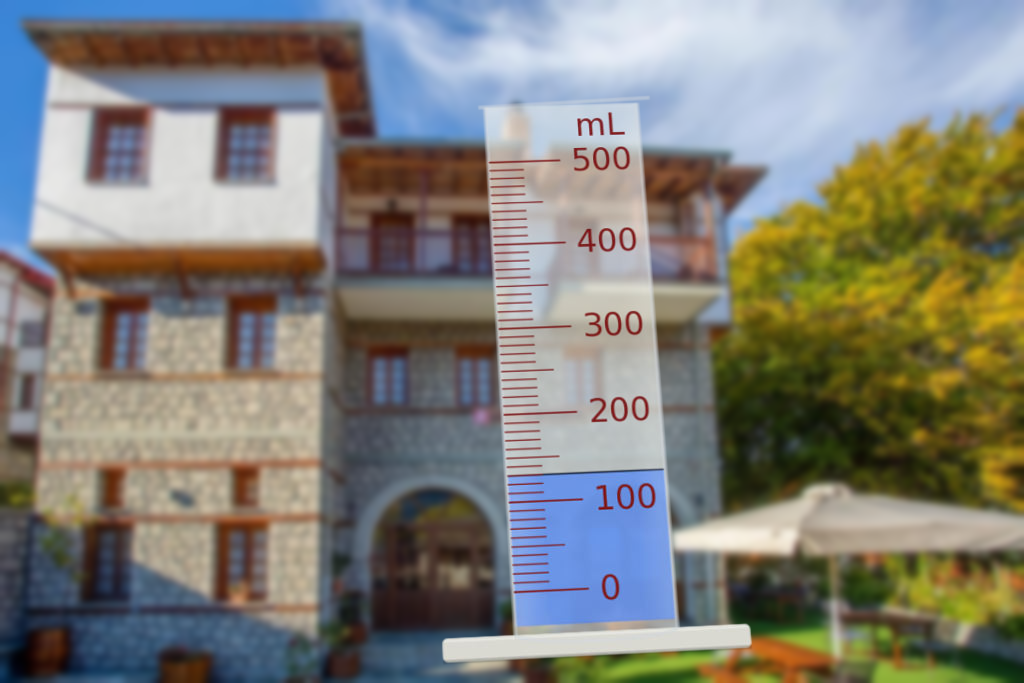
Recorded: **130** mL
